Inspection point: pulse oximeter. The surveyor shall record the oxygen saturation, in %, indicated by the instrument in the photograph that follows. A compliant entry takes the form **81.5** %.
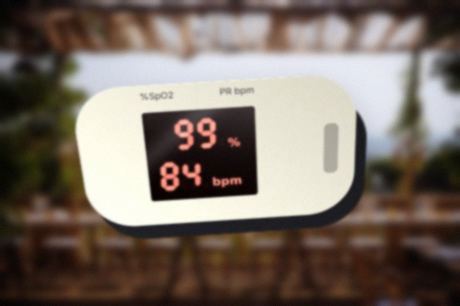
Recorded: **99** %
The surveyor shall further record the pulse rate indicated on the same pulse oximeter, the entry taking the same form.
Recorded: **84** bpm
